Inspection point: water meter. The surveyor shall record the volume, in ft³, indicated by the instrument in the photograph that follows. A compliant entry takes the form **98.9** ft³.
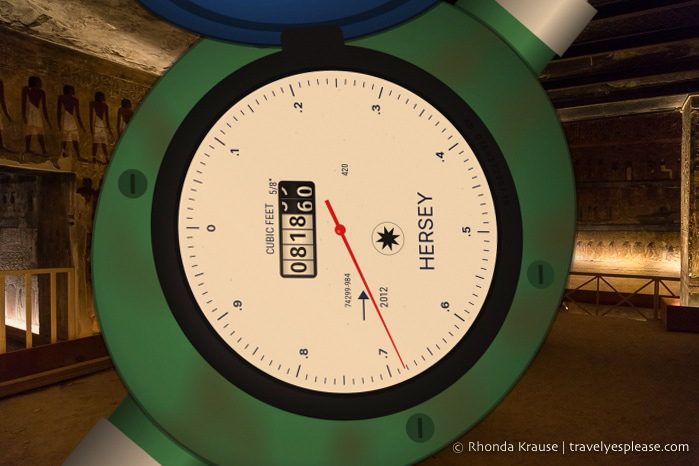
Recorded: **81859.68** ft³
